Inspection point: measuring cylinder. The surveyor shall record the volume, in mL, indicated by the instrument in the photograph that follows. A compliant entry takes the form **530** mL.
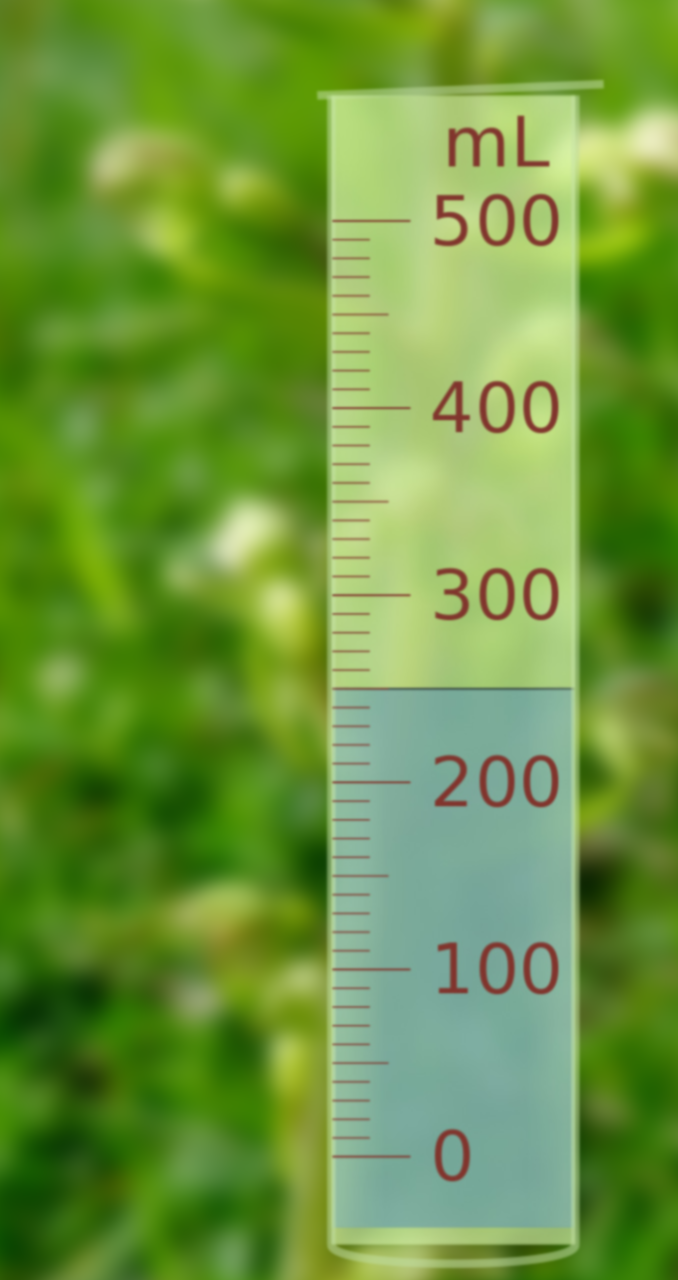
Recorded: **250** mL
